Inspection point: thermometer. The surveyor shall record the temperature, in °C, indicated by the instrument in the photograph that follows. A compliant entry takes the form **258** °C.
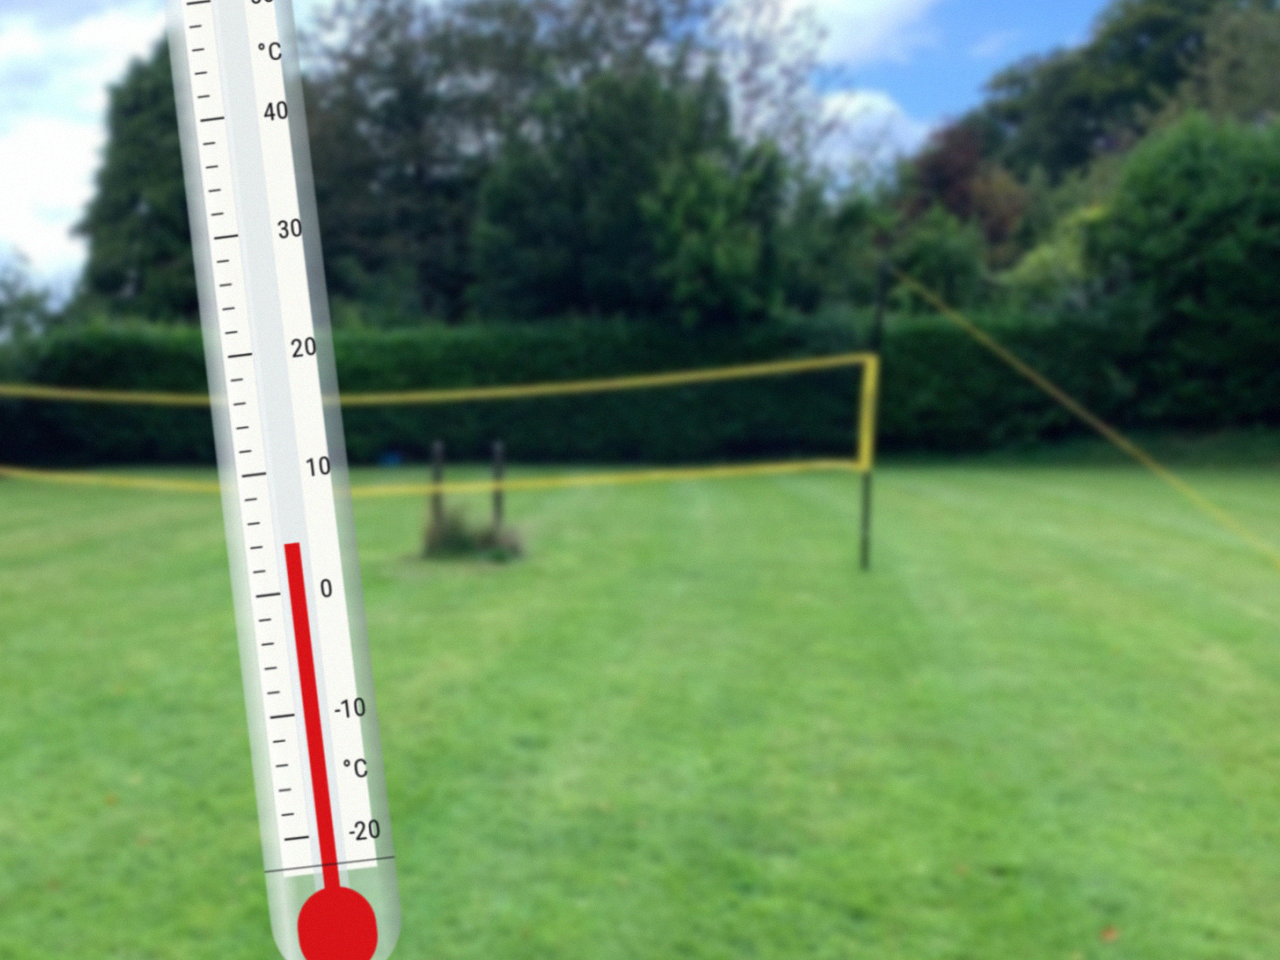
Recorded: **4** °C
